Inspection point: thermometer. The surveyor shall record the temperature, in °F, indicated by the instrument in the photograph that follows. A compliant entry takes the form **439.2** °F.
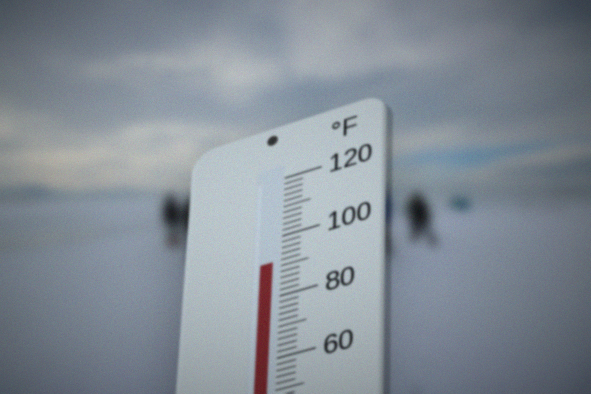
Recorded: **92** °F
